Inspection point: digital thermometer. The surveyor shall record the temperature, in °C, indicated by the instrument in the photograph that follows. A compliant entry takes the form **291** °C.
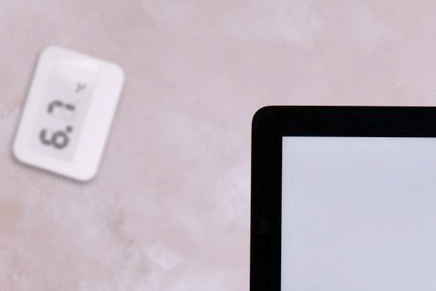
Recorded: **6.7** °C
